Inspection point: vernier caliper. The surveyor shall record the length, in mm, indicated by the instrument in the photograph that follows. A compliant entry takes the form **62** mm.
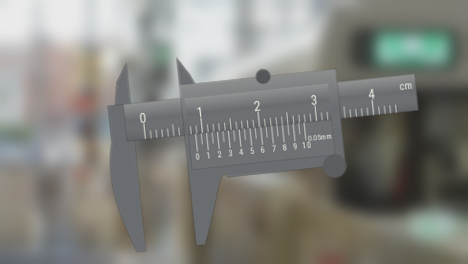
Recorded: **8.8** mm
